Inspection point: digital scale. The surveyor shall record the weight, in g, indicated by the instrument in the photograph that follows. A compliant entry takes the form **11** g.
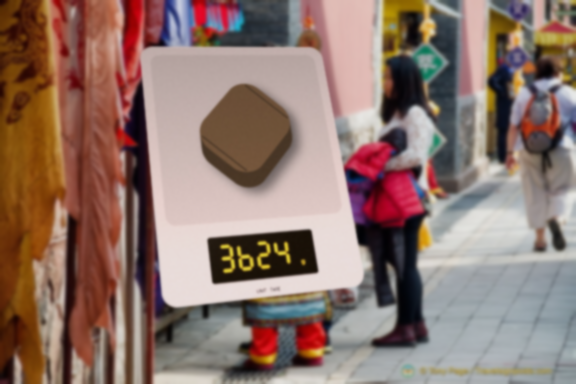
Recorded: **3624** g
